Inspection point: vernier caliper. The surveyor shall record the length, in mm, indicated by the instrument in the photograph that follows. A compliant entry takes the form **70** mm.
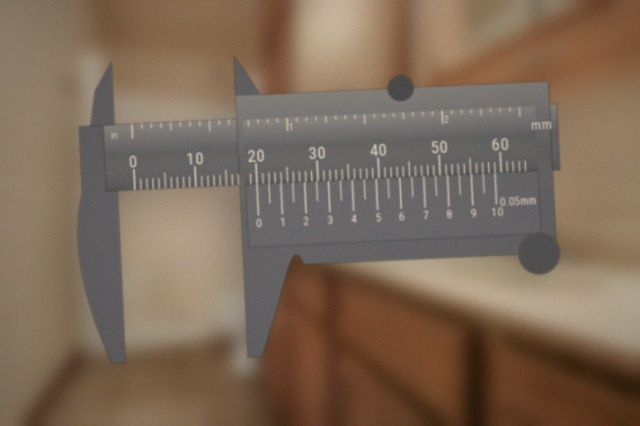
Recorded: **20.0** mm
